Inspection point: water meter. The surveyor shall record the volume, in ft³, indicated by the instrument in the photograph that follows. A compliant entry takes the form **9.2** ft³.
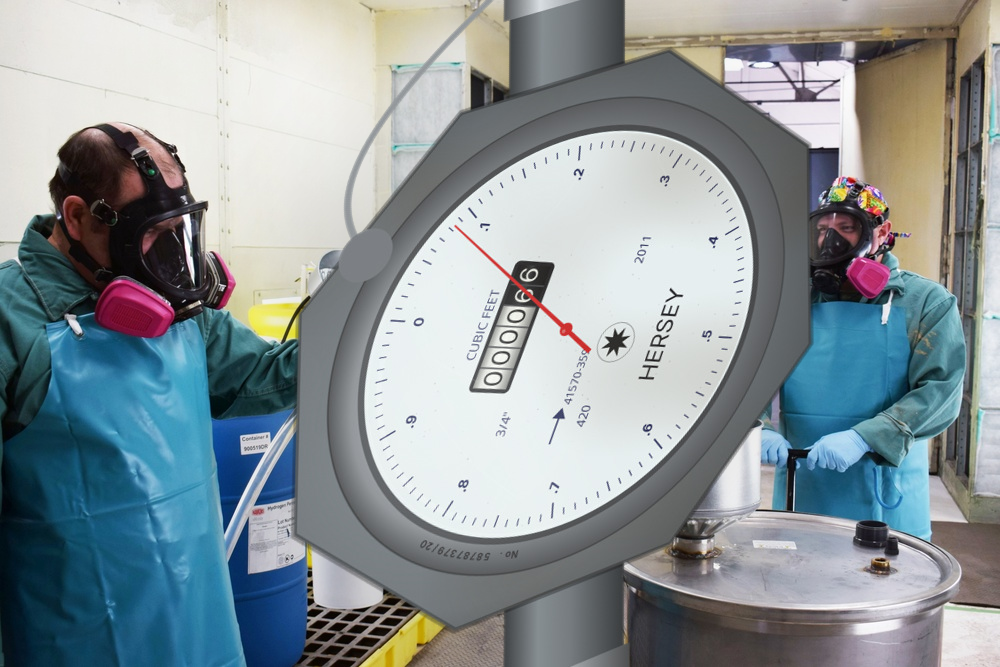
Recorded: **66.08** ft³
